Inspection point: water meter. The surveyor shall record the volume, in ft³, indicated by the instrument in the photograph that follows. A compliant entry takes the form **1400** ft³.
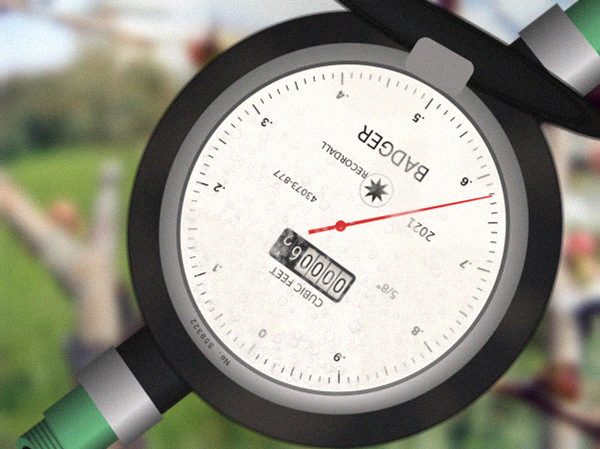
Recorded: **61.62** ft³
